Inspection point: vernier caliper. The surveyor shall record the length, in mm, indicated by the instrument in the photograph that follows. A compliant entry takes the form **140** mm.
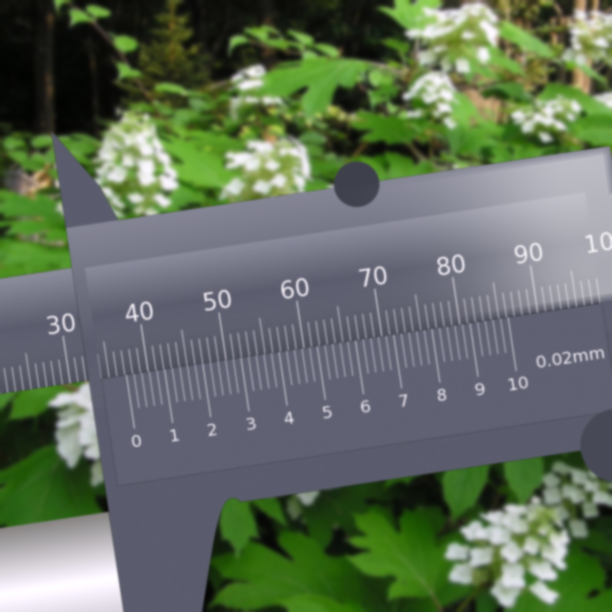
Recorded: **37.2** mm
